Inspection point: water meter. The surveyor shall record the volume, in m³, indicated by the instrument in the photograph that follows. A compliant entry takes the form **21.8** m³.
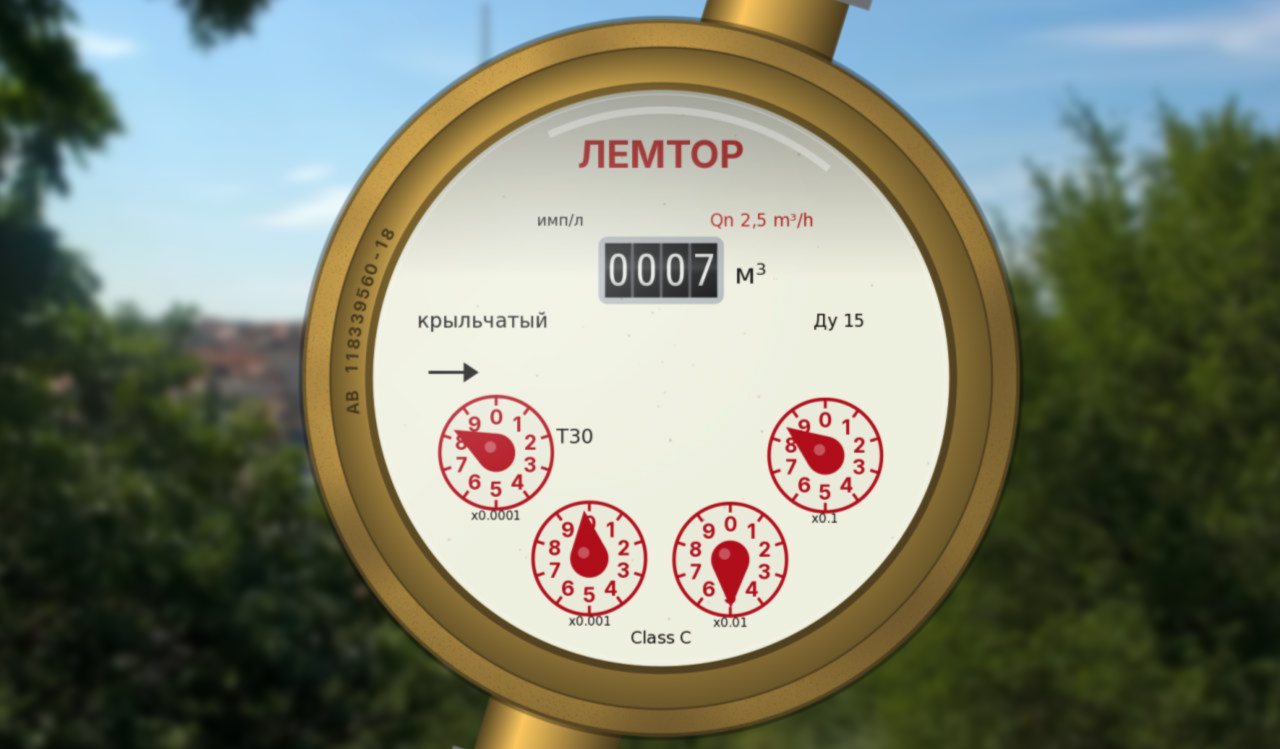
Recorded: **7.8498** m³
